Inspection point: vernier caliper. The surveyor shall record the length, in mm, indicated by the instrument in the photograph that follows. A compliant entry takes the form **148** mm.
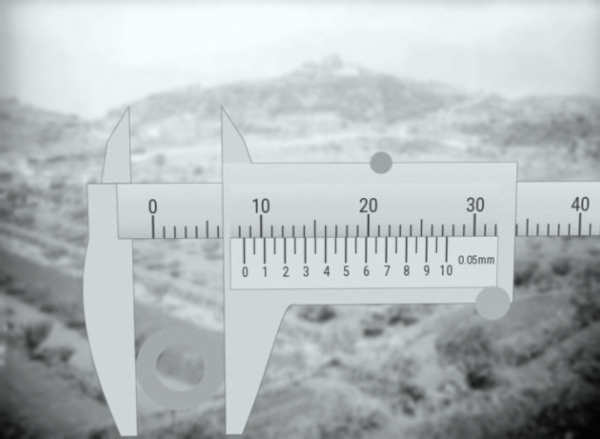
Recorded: **8.4** mm
